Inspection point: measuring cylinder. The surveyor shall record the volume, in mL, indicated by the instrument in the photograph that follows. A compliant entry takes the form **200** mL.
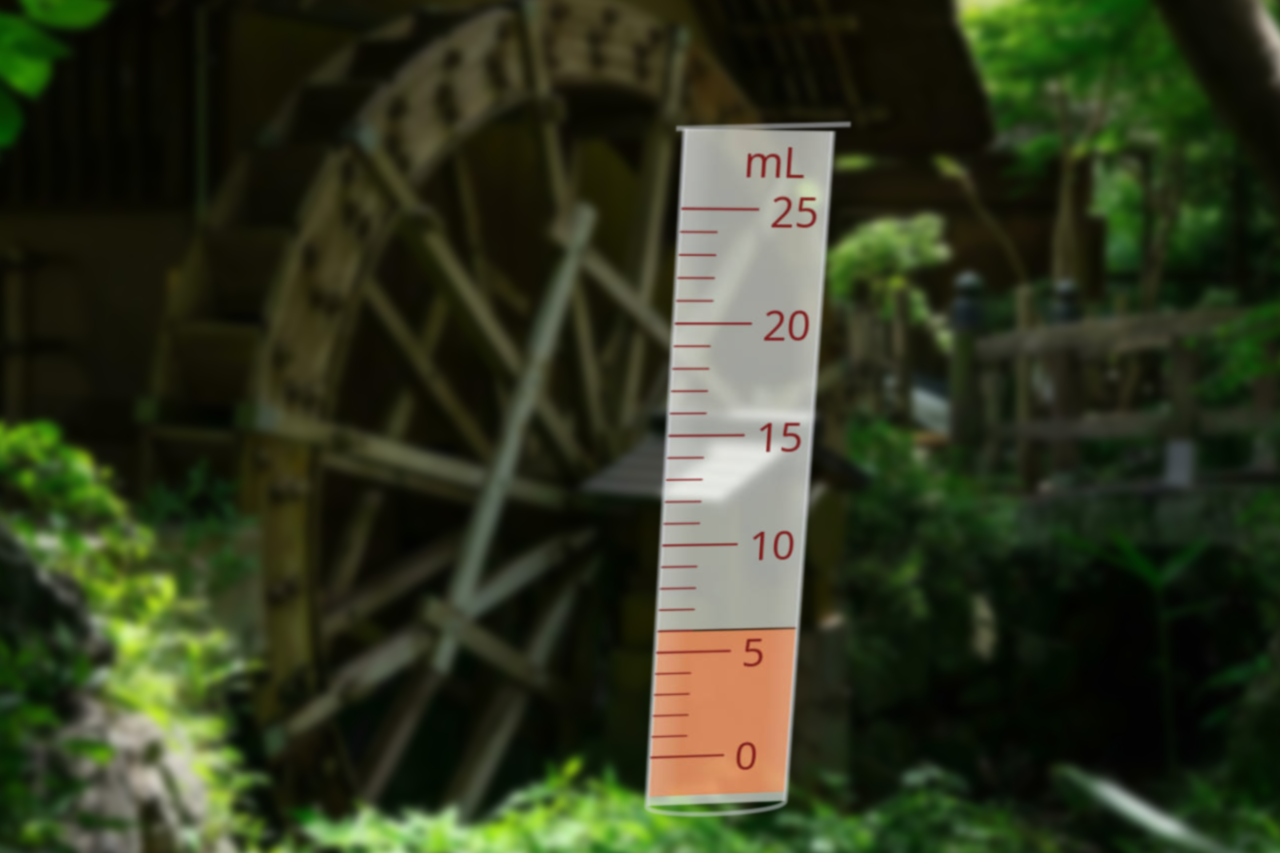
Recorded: **6** mL
